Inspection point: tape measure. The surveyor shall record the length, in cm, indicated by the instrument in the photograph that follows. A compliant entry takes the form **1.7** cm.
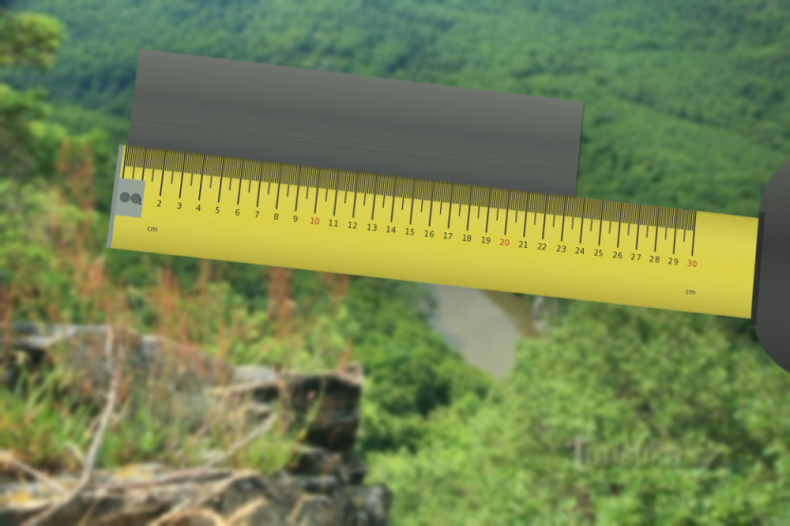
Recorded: **23.5** cm
